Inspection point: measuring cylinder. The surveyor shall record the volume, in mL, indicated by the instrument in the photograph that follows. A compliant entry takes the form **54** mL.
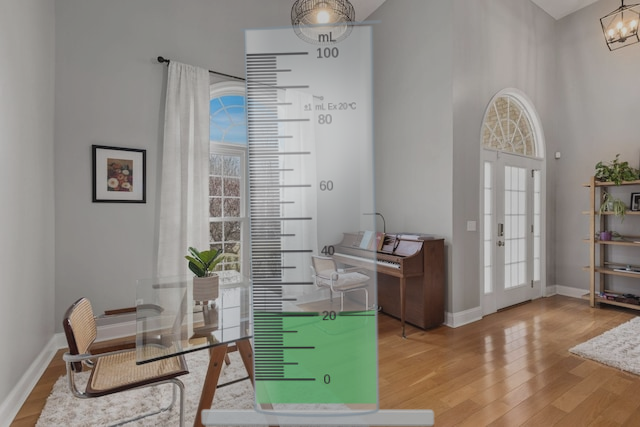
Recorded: **20** mL
